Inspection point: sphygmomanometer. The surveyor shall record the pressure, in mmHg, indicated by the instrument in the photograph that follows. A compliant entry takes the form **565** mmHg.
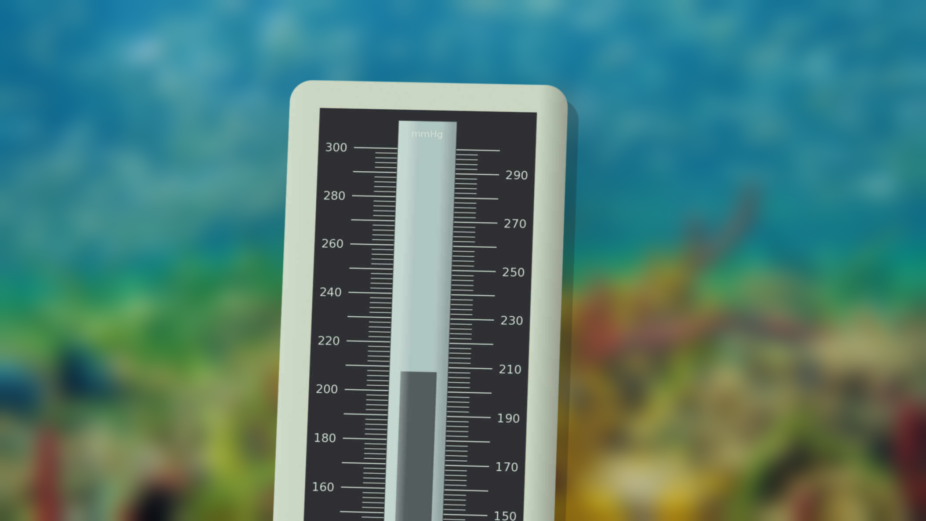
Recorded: **208** mmHg
